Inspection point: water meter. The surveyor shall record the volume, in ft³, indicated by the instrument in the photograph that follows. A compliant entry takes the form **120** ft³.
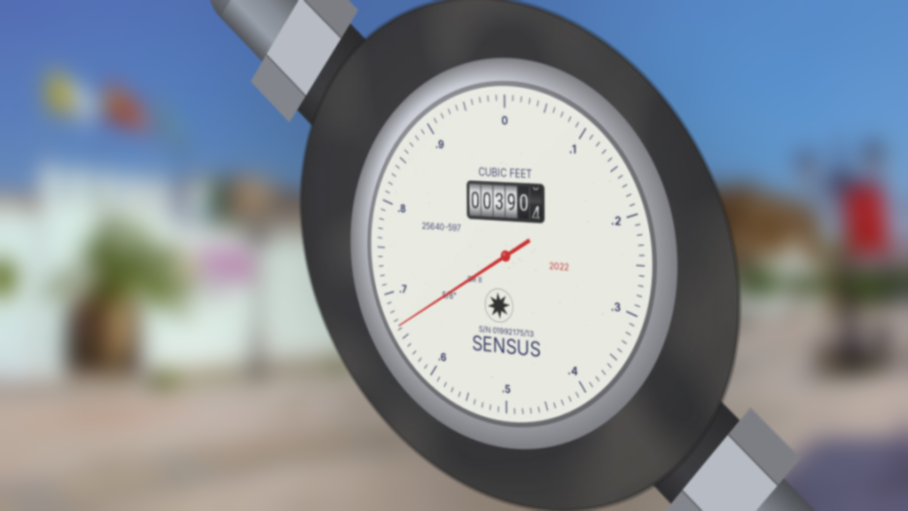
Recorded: **3903.66** ft³
